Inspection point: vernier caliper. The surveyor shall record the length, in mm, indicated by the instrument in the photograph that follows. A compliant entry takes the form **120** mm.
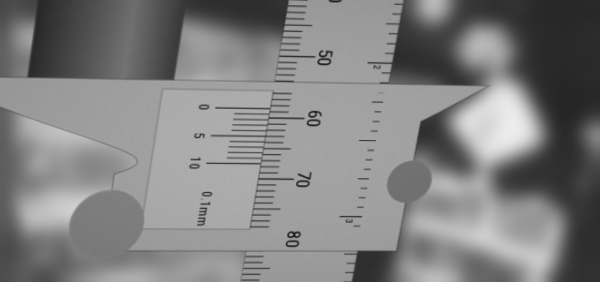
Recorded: **58.5** mm
